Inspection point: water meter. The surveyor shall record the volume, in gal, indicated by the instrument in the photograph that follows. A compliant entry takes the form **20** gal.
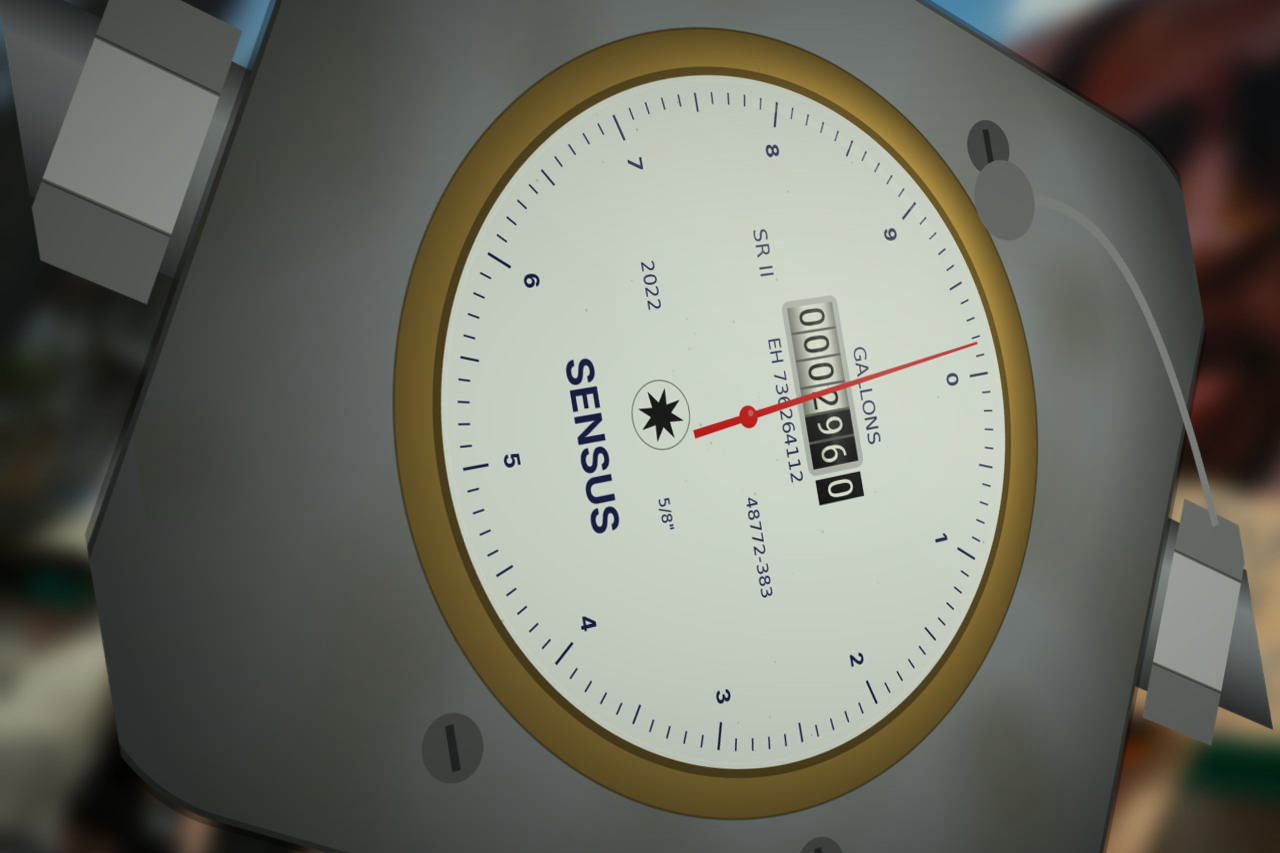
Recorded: **2959.8** gal
